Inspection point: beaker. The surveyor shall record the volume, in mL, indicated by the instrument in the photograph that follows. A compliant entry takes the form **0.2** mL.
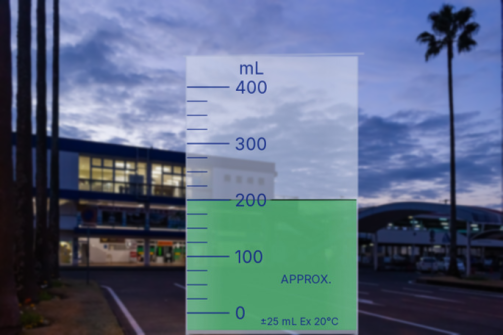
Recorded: **200** mL
